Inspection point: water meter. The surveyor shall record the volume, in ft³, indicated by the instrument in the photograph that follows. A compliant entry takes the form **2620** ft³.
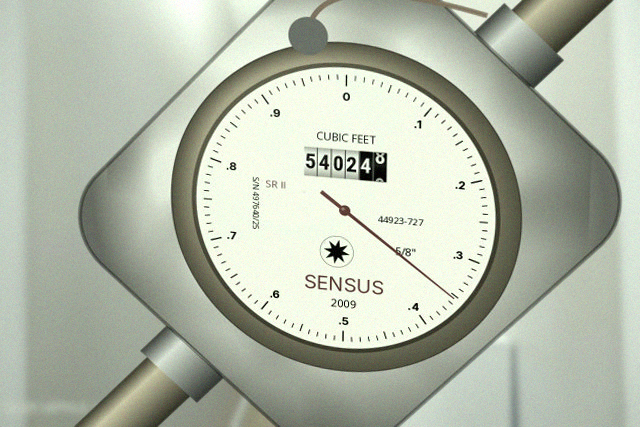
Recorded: **540248.35** ft³
